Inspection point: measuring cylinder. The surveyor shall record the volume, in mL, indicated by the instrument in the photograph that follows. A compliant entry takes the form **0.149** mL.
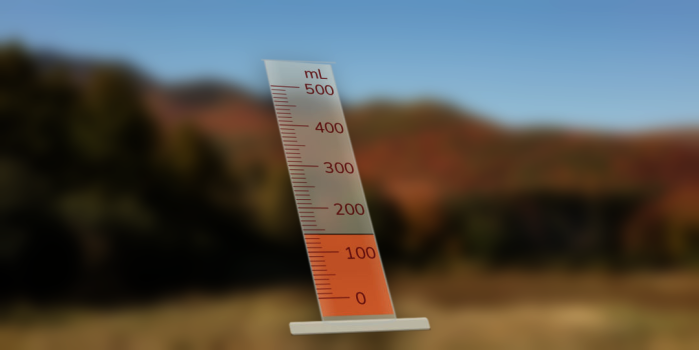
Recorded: **140** mL
